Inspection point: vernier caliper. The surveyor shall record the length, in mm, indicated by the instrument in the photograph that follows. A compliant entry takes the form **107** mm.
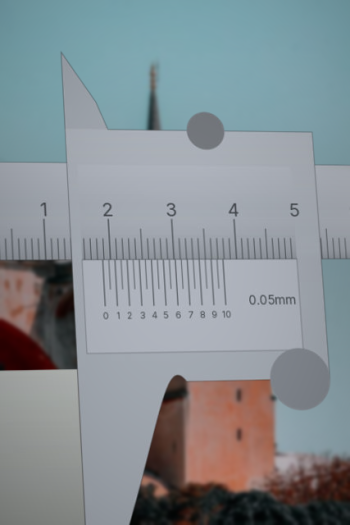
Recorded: **18.8** mm
